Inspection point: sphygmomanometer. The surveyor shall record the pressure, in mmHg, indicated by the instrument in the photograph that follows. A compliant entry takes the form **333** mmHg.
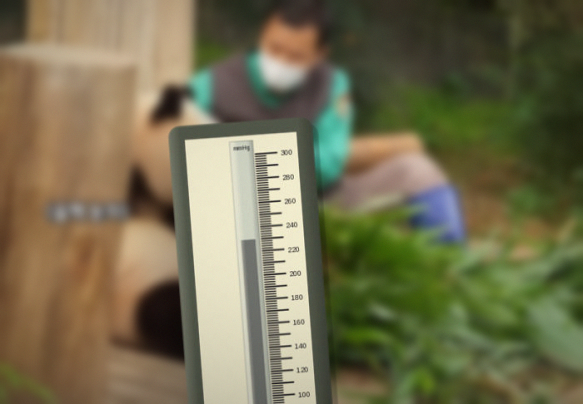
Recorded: **230** mmHg
